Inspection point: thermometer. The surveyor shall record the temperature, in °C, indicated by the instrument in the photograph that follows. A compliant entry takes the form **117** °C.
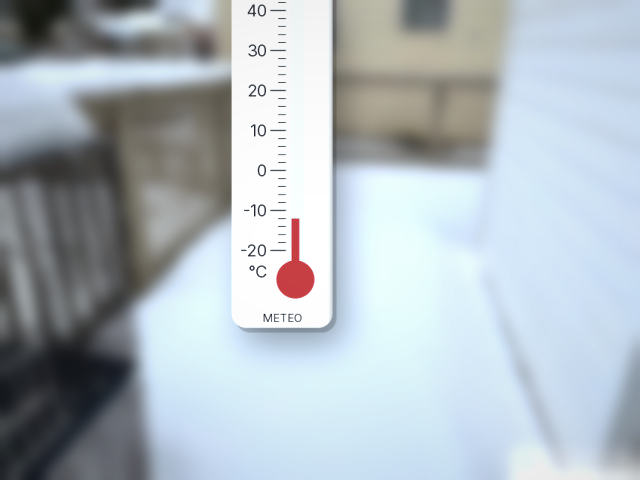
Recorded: **-12** °C
